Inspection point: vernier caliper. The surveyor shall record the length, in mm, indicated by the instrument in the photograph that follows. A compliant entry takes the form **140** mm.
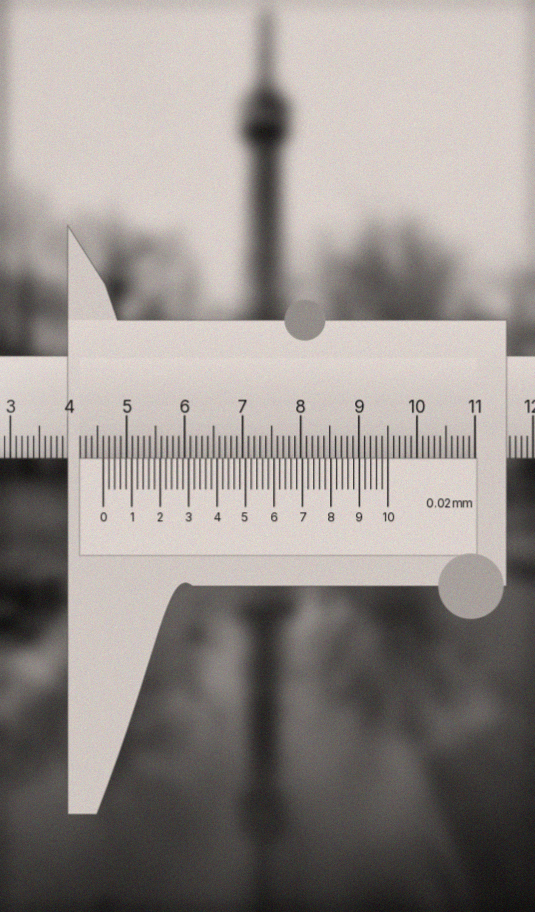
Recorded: **46.0** mm
